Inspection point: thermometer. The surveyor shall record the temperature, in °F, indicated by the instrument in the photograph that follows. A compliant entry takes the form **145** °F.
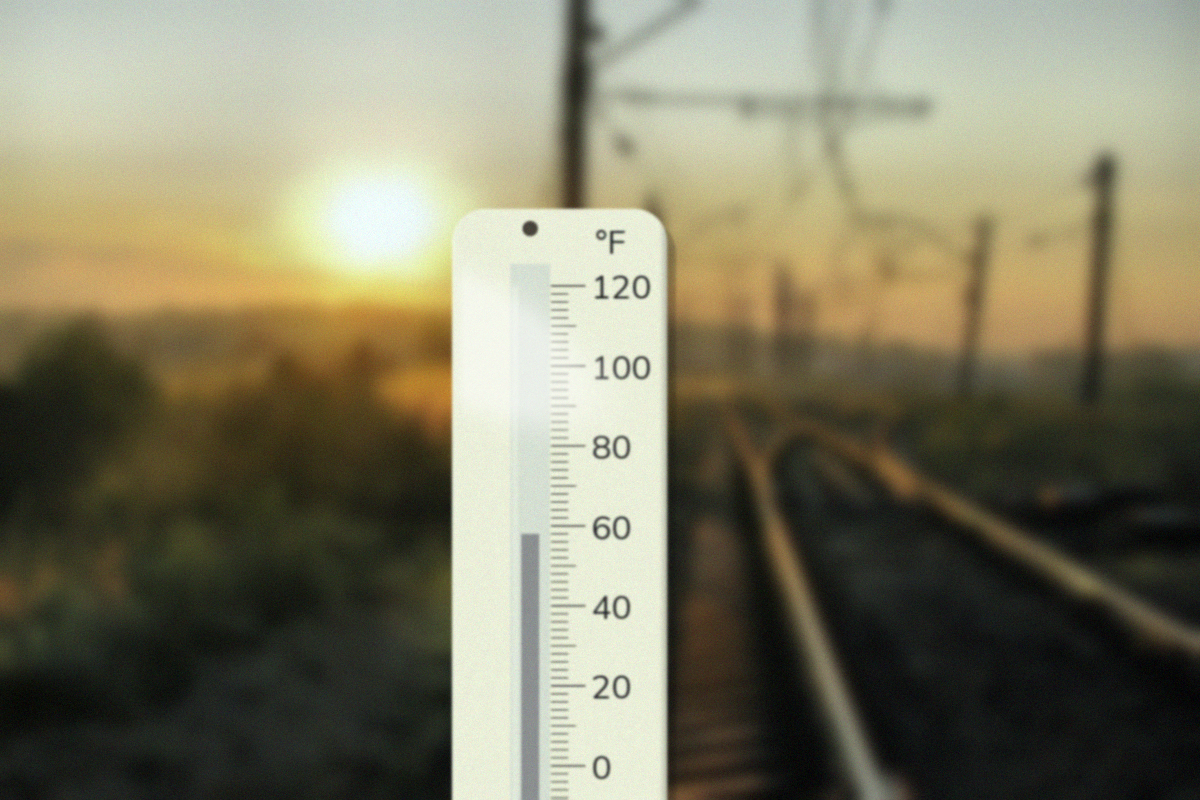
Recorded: **58** °F
